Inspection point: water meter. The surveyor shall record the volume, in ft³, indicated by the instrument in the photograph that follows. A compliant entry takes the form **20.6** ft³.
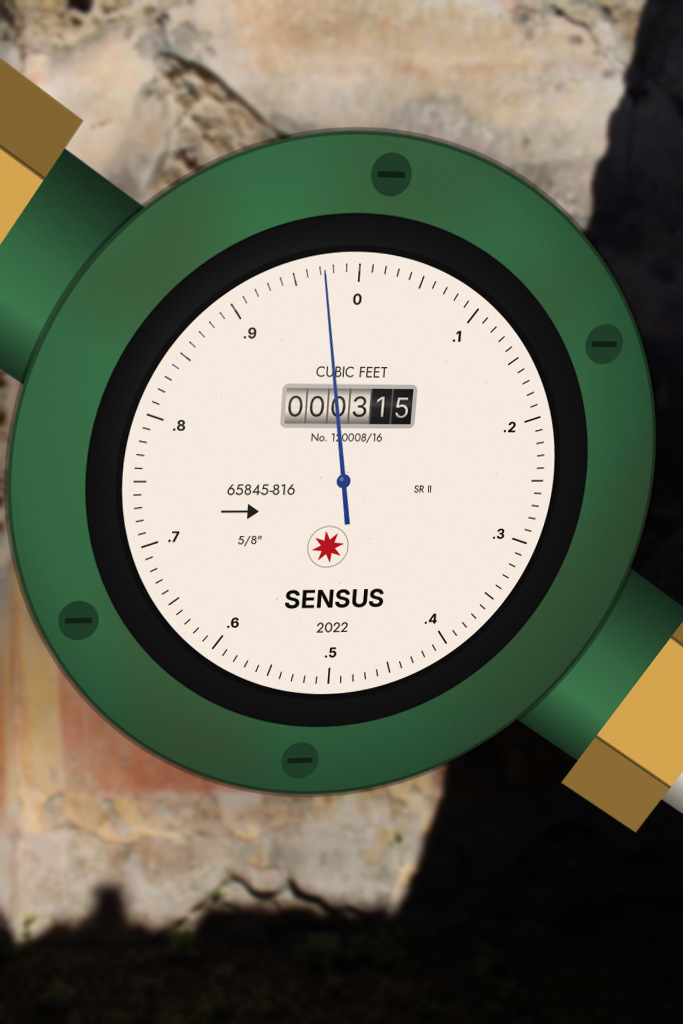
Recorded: **314.97** ft³
